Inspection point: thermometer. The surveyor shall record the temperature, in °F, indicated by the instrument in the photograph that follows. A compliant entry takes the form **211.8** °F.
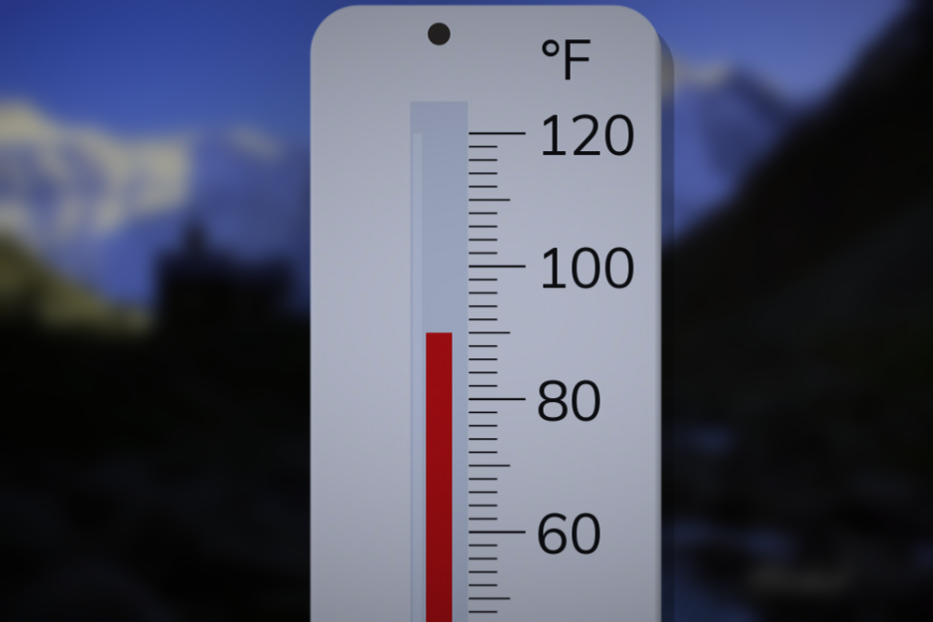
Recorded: **90** °F
